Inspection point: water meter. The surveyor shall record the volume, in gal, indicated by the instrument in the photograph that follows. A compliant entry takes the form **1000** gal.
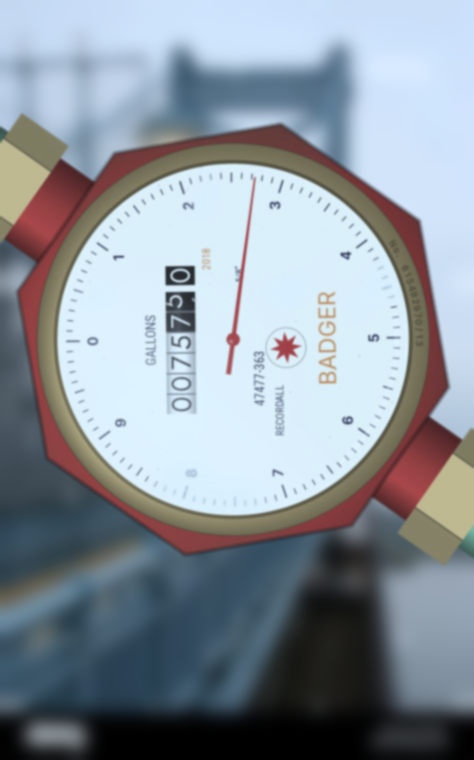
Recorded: **75752.7** gal
